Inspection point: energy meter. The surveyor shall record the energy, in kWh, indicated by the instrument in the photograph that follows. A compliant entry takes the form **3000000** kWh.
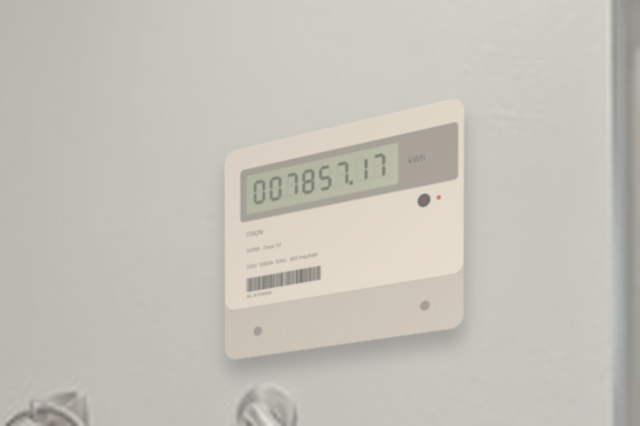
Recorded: **7857.17** kWh
